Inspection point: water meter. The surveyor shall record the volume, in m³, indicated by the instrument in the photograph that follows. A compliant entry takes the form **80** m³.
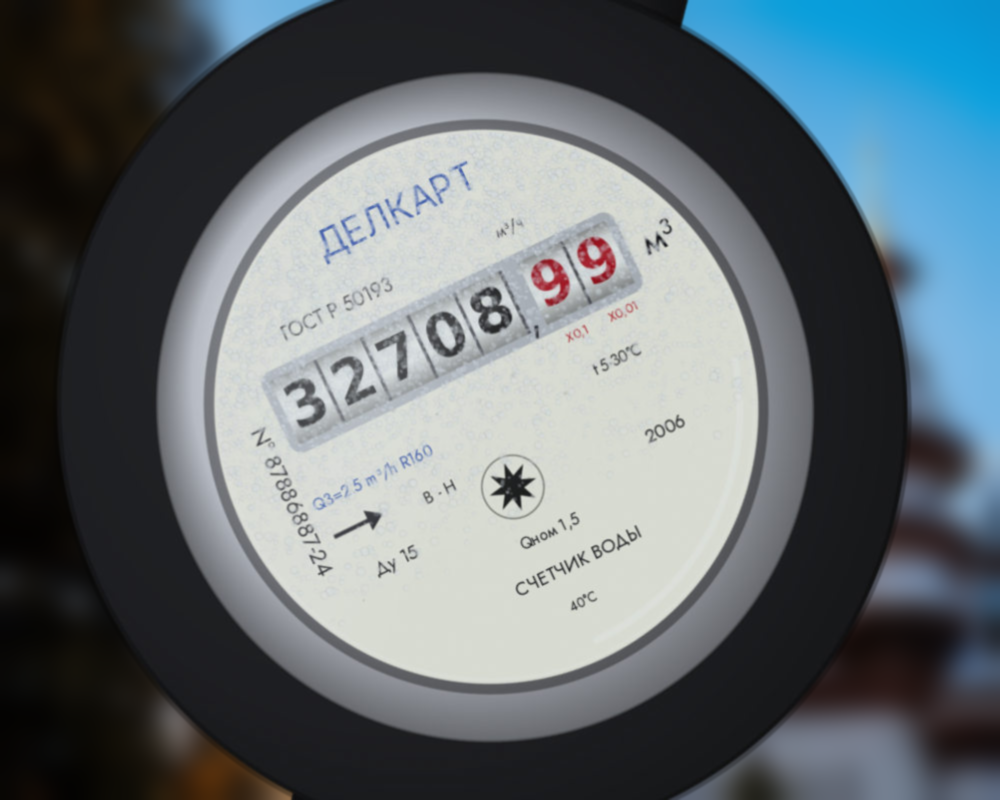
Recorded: **32708.99** m³
